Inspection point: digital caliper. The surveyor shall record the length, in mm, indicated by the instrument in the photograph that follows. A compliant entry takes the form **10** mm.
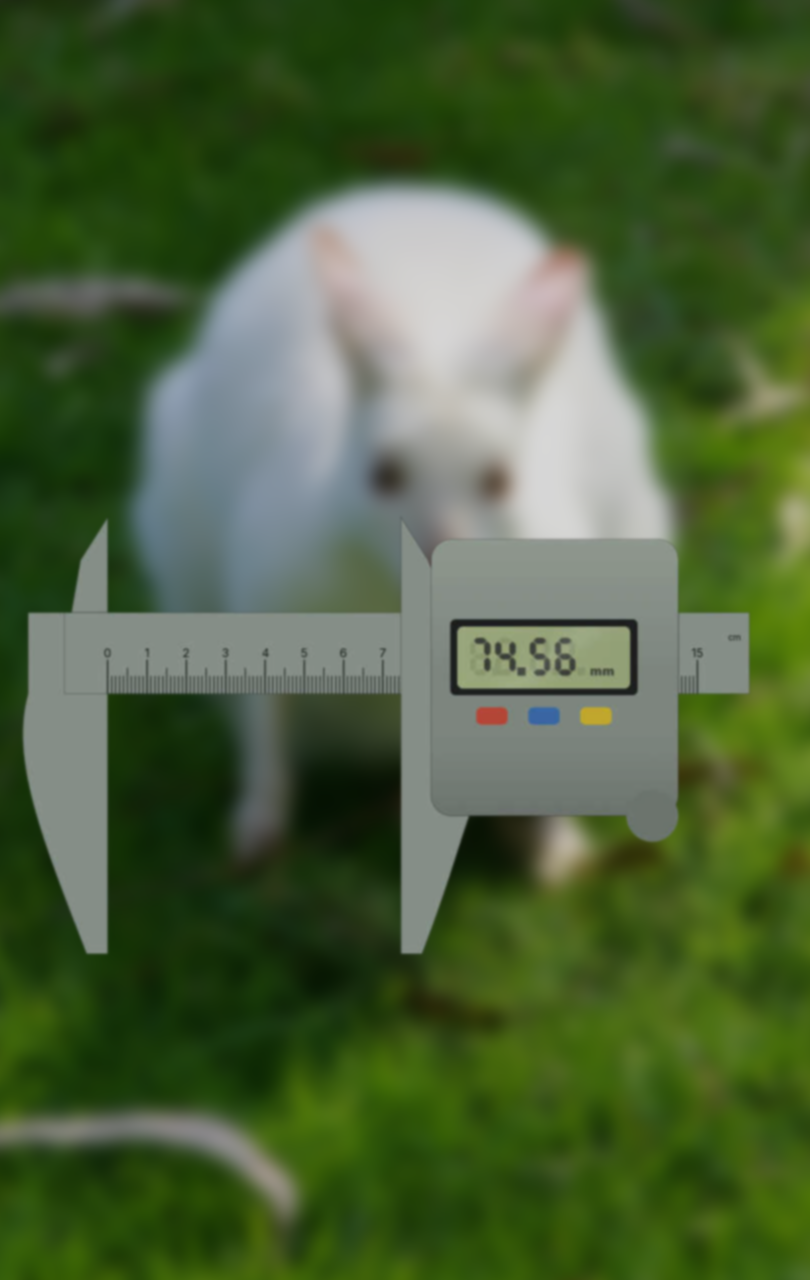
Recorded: **74.56** mm
